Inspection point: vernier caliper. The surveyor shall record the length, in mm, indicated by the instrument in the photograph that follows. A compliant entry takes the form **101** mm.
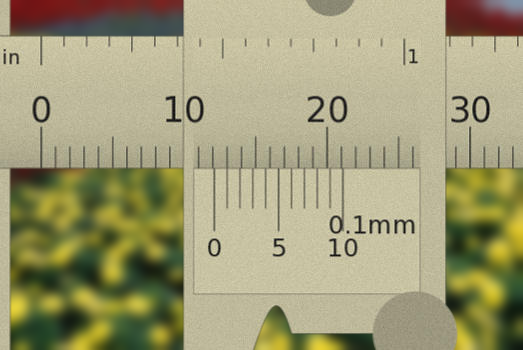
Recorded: **12.1** mm
